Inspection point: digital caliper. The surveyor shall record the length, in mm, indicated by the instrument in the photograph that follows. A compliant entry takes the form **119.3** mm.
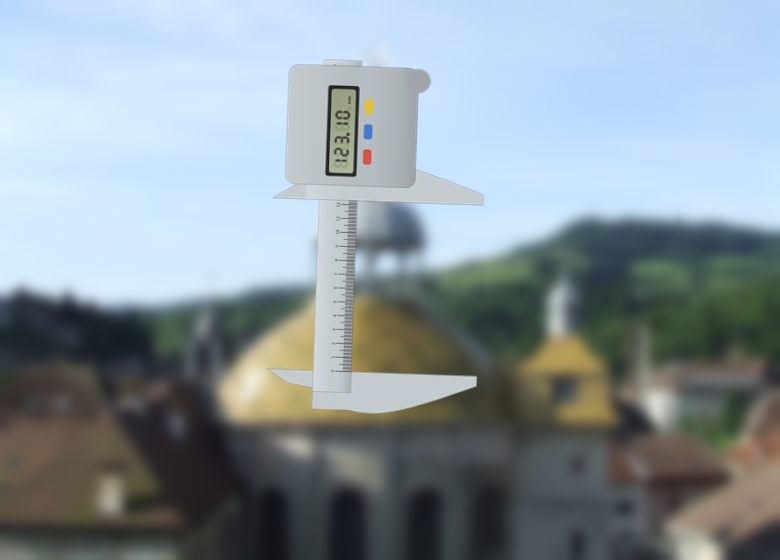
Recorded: **123.10** mm
